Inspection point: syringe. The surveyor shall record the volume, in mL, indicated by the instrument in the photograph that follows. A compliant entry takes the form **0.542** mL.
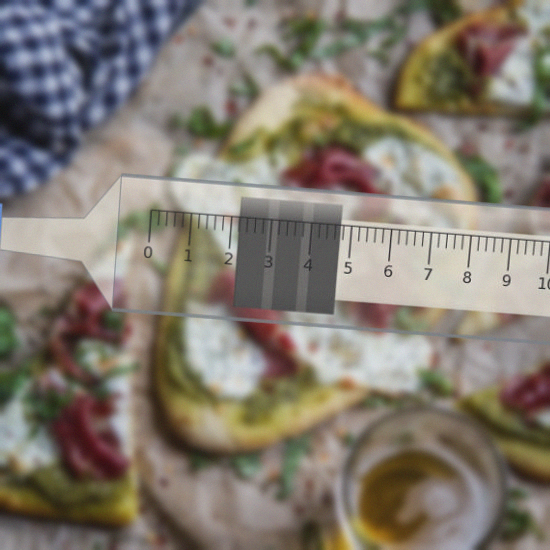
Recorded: **2.2** mL
